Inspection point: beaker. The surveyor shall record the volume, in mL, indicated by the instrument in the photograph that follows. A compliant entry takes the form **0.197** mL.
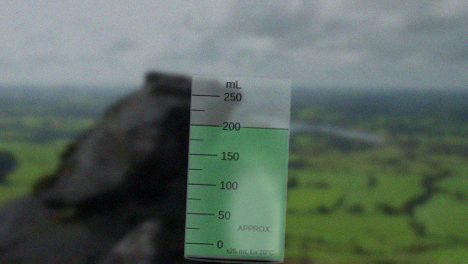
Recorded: **200** mL
